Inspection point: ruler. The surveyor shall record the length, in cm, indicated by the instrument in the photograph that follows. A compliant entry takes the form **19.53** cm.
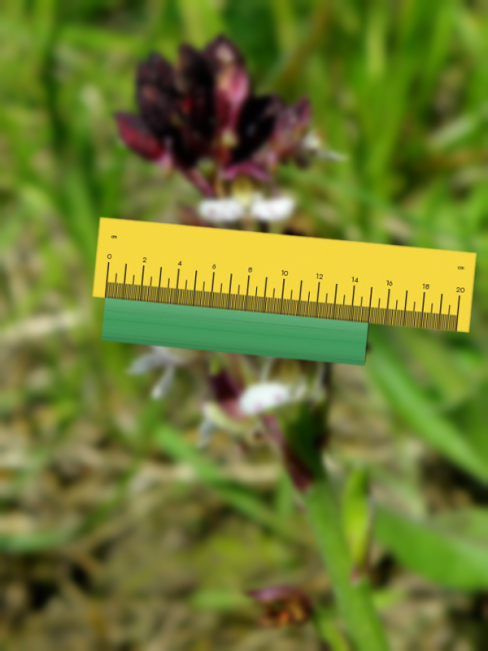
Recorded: **15** cm
